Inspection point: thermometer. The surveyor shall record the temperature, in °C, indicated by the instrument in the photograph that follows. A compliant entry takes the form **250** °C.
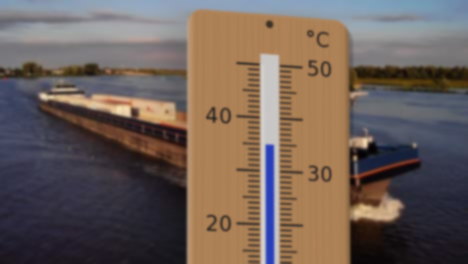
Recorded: **35** °C
